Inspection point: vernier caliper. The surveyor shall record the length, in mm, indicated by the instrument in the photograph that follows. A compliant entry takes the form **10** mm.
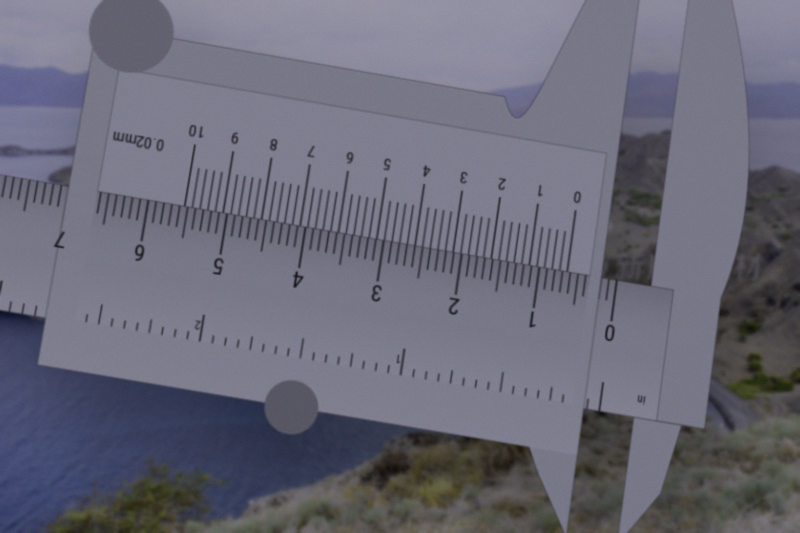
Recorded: **6.4** mm
